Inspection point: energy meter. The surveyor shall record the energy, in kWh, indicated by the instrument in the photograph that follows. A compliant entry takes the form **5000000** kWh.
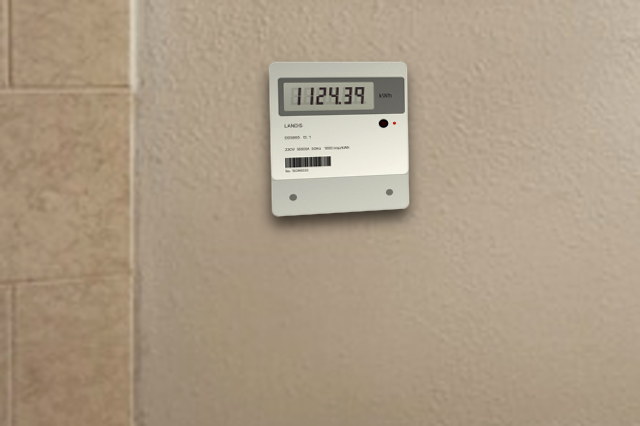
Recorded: **1124.39** kWh
